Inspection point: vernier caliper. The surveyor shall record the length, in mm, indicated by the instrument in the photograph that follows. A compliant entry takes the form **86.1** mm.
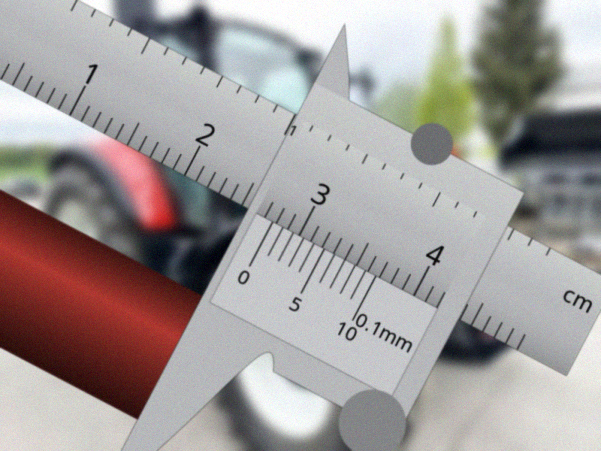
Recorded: **27.7** mm
